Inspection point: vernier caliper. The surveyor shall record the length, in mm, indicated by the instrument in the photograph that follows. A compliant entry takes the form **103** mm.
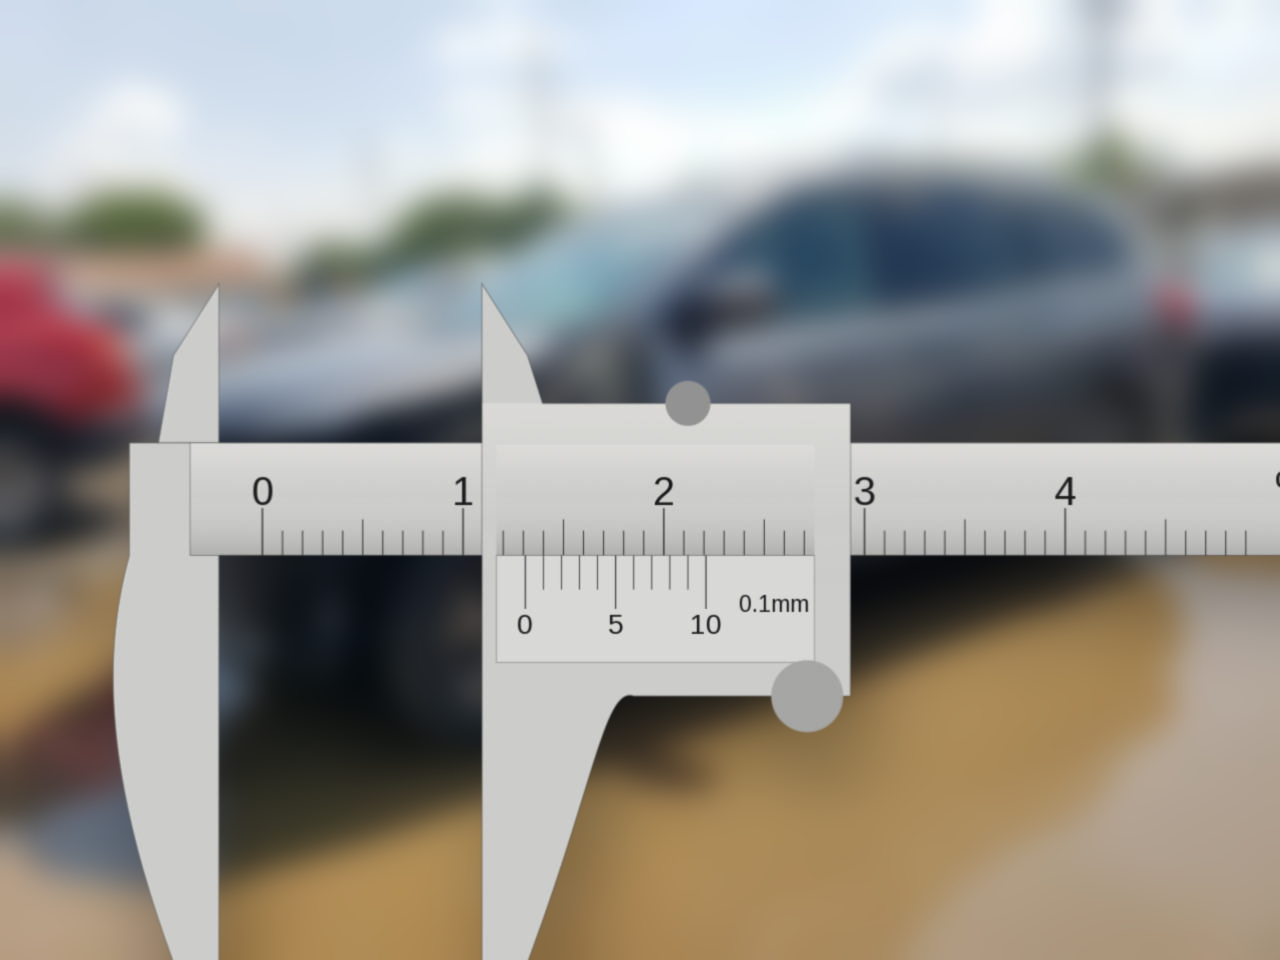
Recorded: **13.1** mm
